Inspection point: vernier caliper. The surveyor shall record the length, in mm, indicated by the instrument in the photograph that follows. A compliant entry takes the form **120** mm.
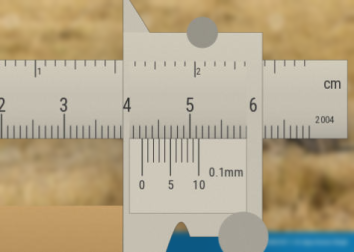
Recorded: **42.4** mm
